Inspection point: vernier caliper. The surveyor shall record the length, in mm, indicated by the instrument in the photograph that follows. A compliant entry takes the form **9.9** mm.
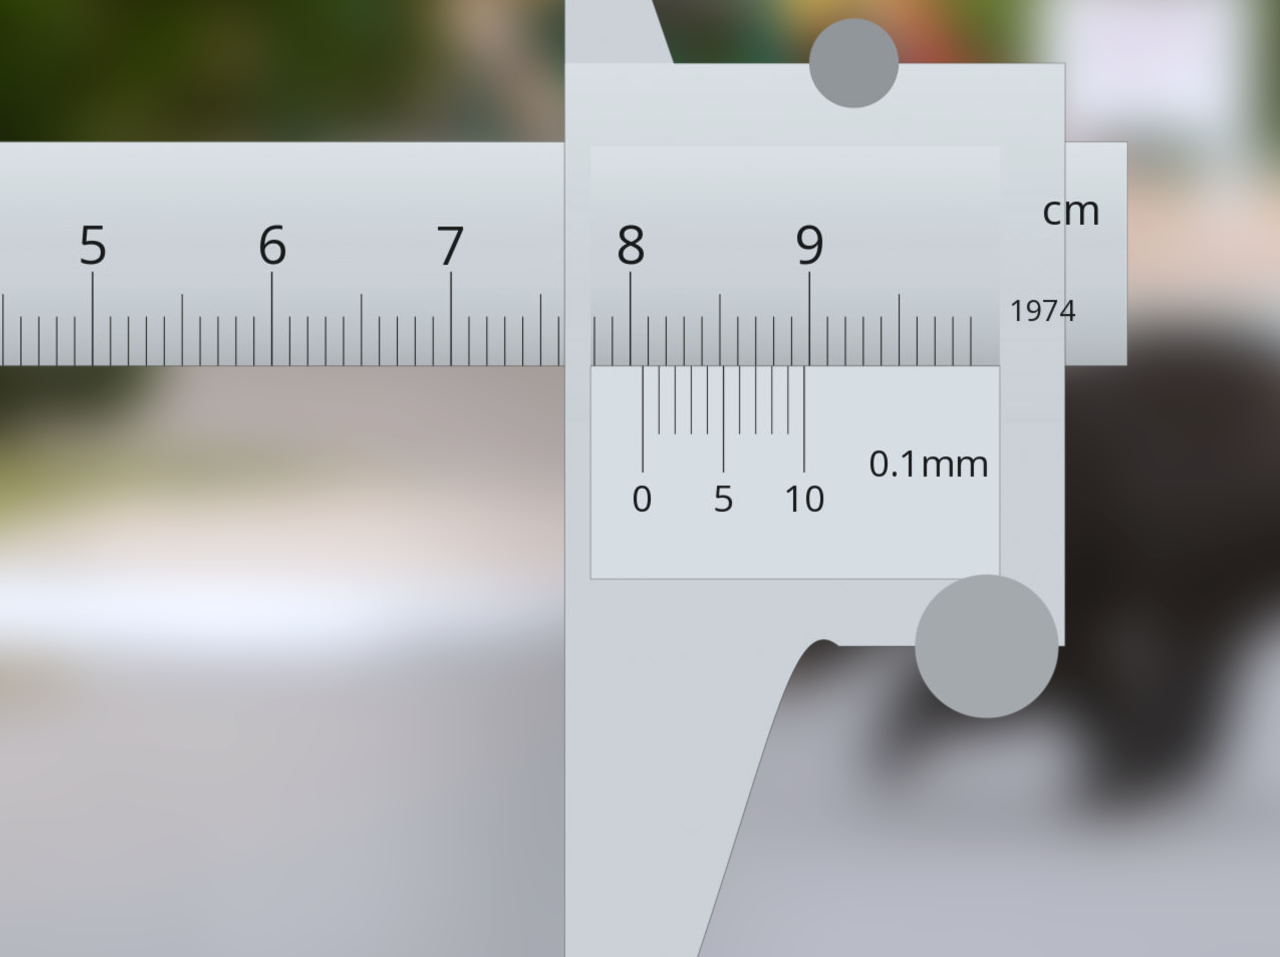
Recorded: **80.7** mm
